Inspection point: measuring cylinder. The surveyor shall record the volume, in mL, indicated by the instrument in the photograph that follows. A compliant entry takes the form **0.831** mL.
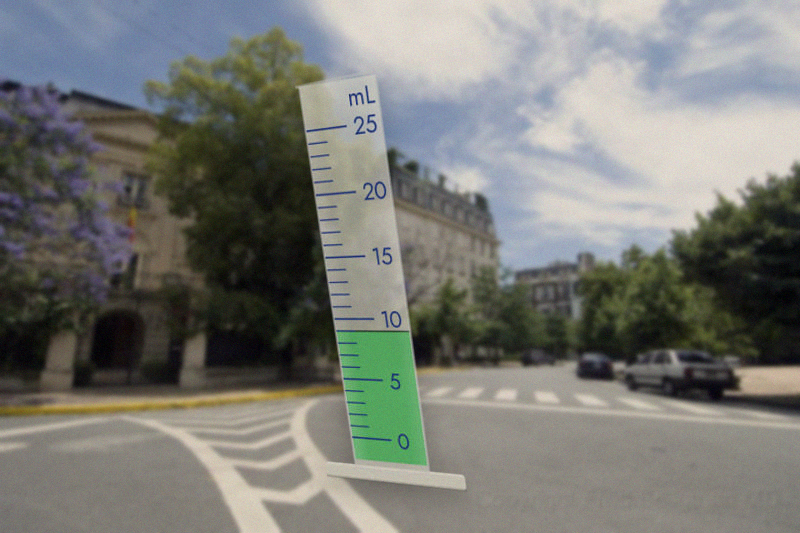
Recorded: **9** mL
